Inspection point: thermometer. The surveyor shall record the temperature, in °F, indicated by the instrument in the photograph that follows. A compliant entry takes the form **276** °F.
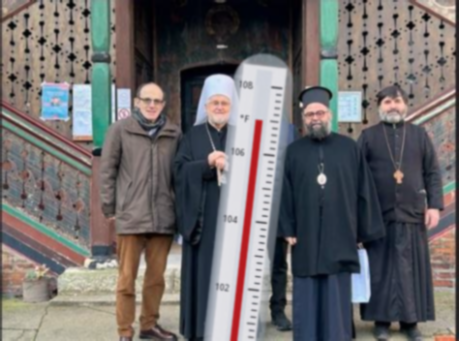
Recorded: **107** °F
